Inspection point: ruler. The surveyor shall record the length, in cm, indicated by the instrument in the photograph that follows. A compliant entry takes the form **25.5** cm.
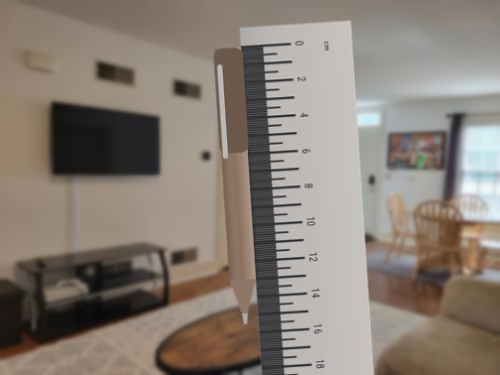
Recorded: **15.5** cm
